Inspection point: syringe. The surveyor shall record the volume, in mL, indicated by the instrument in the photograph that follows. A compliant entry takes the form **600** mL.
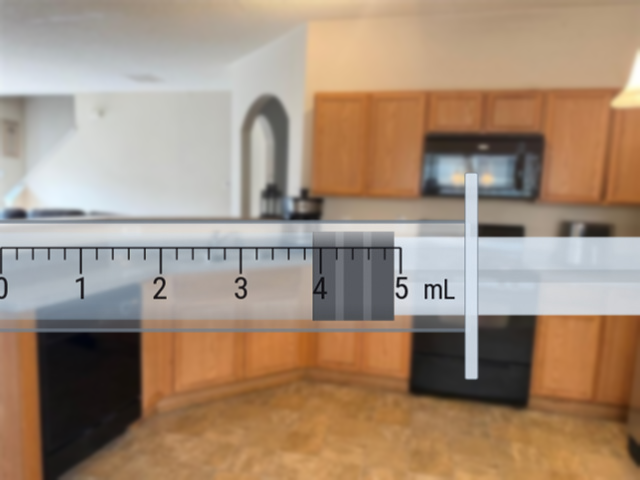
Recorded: **3.9** mL
